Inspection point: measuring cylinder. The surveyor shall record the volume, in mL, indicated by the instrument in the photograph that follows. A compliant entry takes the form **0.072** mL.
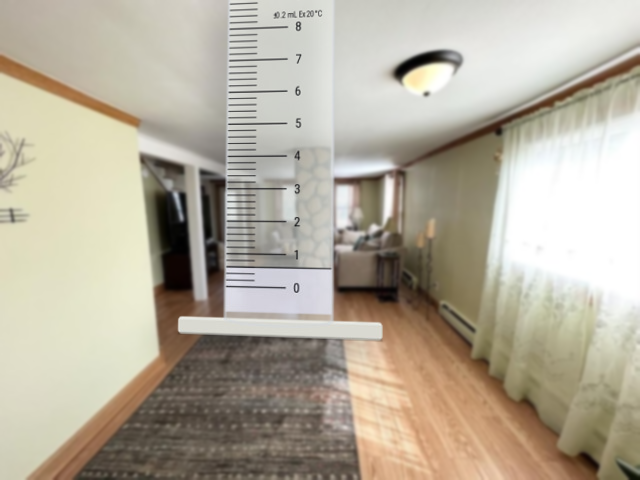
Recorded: **0.6** mL
